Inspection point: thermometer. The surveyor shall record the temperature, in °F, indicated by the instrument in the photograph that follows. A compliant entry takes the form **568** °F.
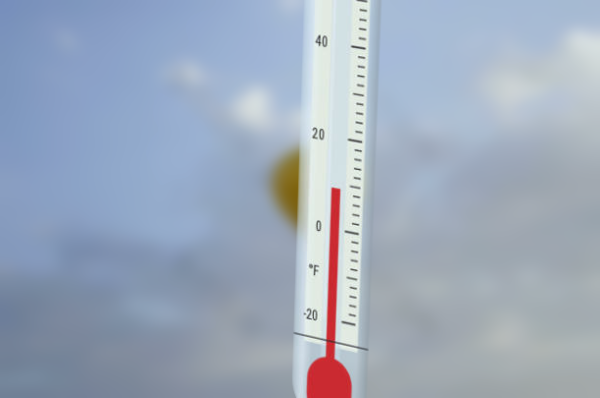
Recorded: **9** °F
